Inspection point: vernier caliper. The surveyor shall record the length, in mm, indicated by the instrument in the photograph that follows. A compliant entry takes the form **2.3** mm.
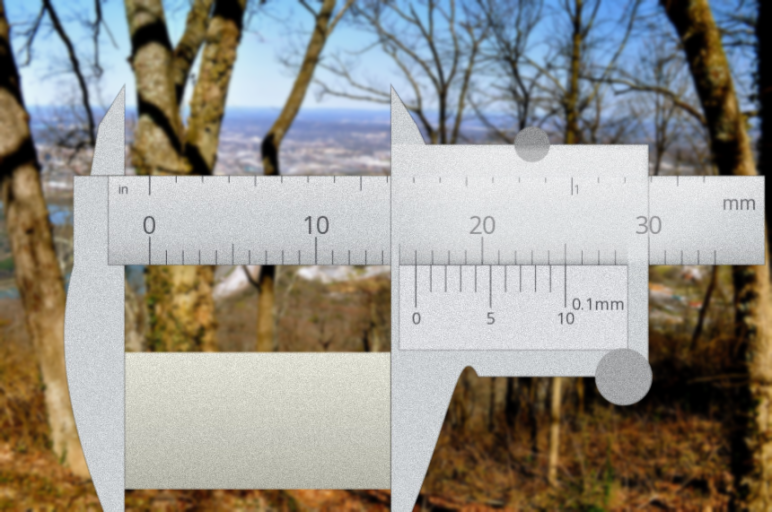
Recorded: **16.0** mm
